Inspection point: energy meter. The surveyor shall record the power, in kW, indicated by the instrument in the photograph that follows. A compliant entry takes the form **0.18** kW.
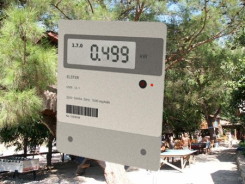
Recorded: **0.499** kW
